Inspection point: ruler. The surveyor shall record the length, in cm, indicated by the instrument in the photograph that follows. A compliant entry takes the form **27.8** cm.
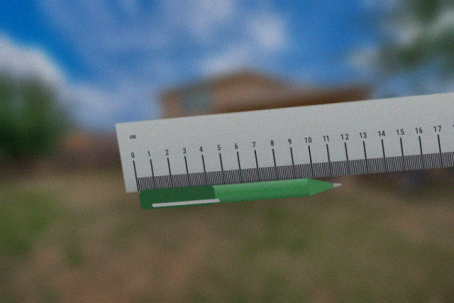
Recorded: **11.5** cm
